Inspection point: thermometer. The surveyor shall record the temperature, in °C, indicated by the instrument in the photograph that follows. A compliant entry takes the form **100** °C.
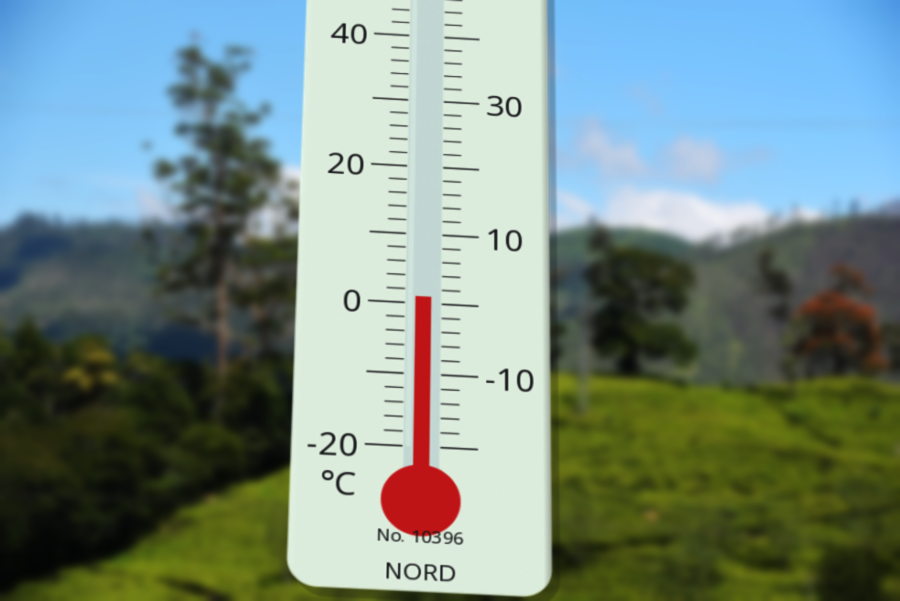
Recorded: **1** °C
